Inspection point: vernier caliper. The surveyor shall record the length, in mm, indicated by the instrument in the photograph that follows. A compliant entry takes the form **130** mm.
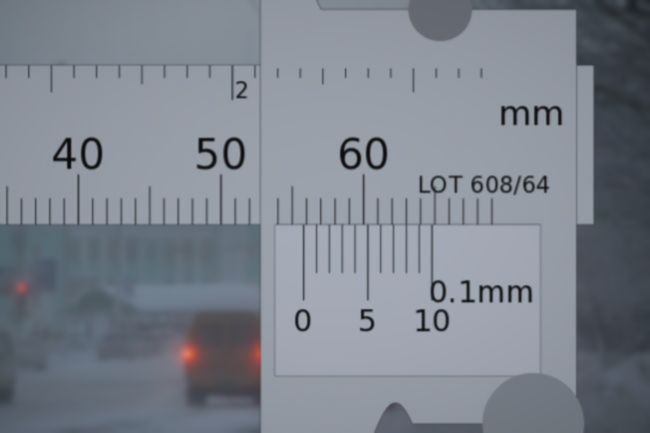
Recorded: **55.8** mm
